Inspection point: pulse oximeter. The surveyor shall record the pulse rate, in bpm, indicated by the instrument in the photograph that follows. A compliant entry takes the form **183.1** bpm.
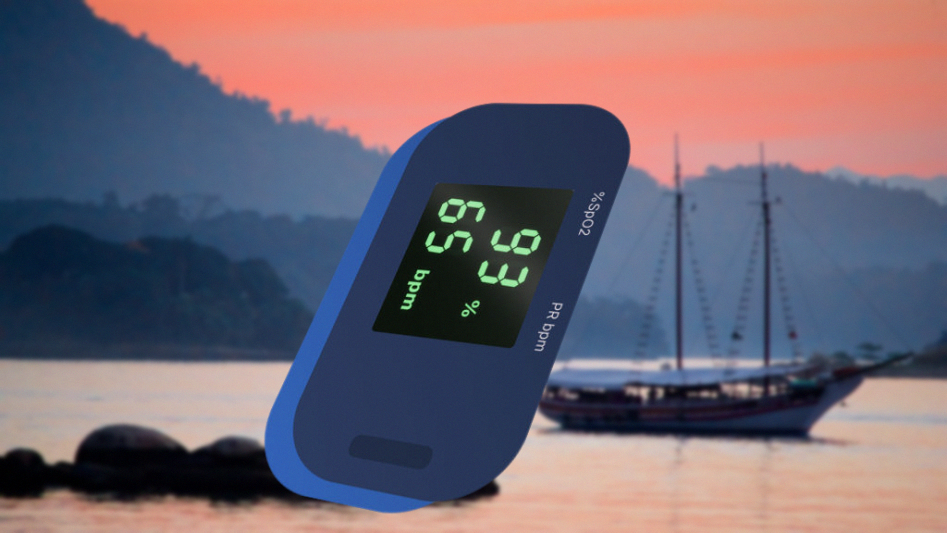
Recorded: **65** bpm
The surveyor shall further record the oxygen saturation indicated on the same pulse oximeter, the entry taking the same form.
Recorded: **93** %
